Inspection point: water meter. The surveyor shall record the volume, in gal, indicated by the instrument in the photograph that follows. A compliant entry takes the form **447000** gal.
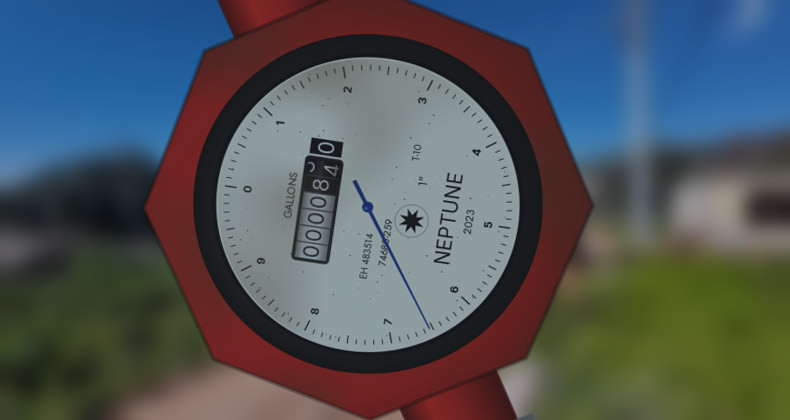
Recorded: **836.5** gal
